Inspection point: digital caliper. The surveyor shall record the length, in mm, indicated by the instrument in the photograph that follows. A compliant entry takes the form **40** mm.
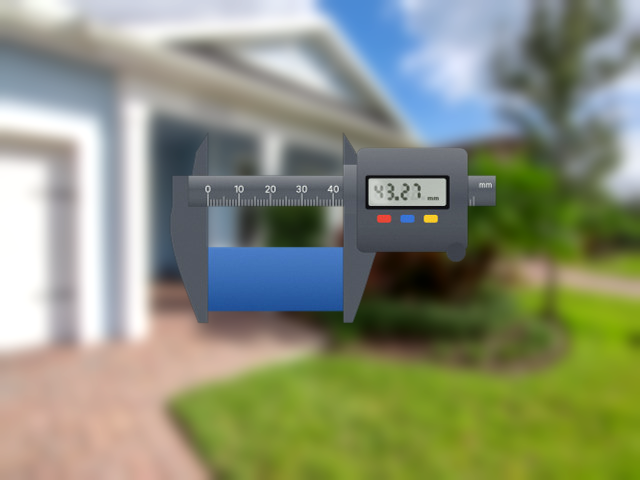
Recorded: **43.27** mm
